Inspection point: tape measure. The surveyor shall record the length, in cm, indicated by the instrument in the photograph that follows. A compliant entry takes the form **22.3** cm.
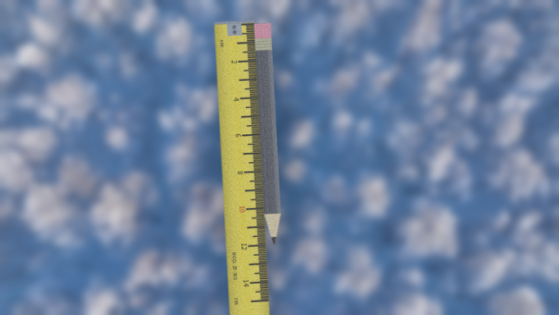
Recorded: **12** cm
